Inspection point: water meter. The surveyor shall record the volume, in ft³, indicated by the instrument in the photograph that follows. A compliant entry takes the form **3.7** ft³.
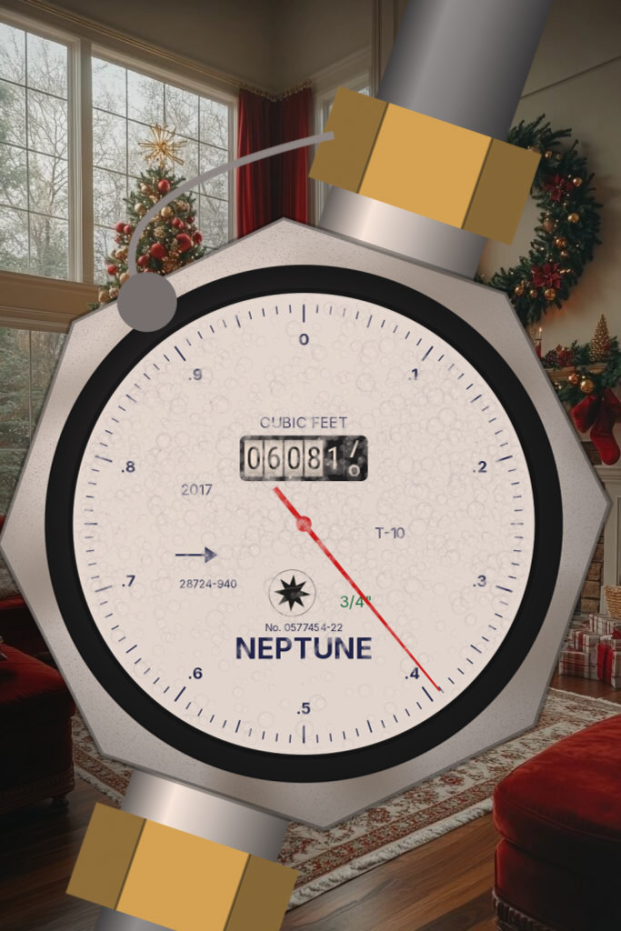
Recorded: **60817.39** ft³
